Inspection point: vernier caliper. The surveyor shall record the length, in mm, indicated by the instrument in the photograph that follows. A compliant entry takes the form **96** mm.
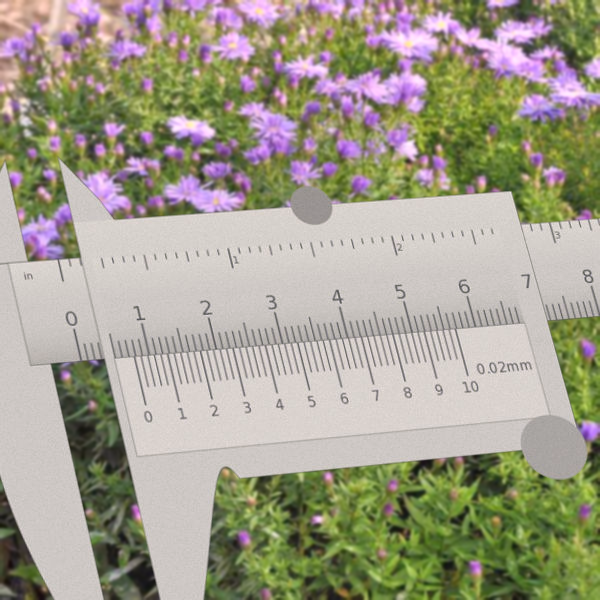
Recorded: **7.8** mm
